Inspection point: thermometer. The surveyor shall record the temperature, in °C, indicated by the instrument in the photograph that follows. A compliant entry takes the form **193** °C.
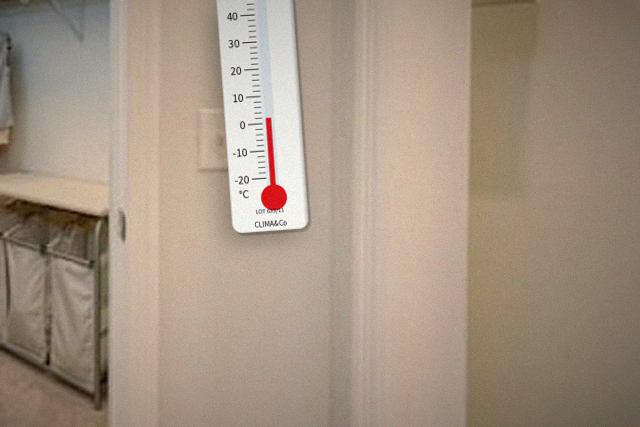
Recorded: **2** °C
